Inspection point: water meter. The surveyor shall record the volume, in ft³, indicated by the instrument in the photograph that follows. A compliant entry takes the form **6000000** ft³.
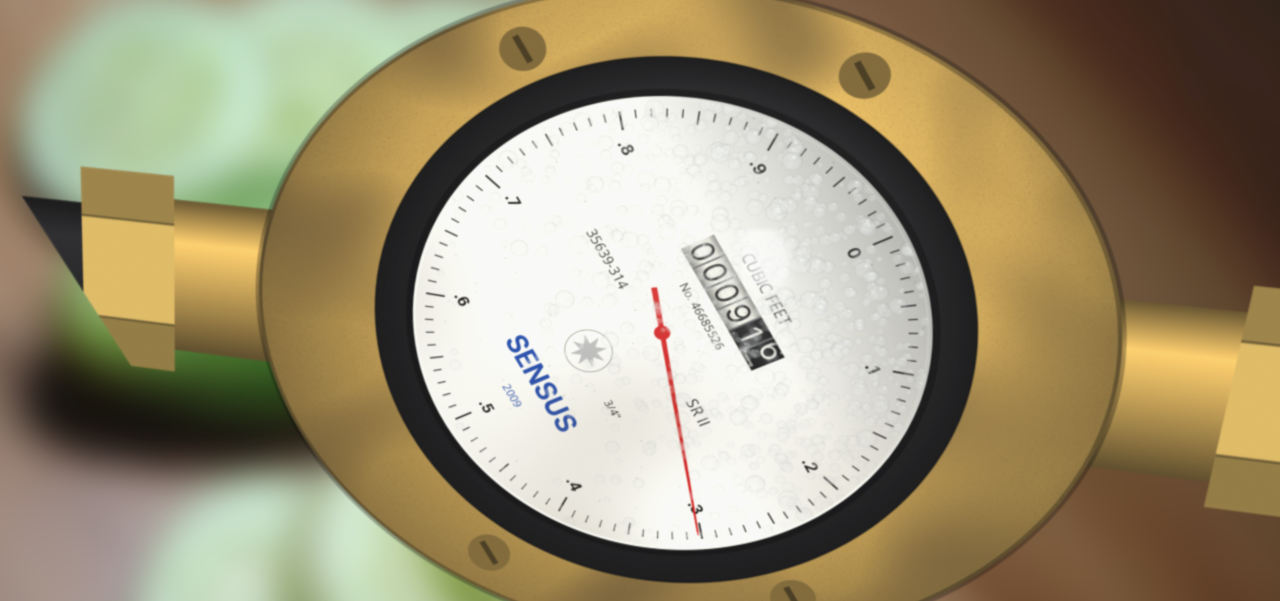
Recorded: **916.30** ft³
